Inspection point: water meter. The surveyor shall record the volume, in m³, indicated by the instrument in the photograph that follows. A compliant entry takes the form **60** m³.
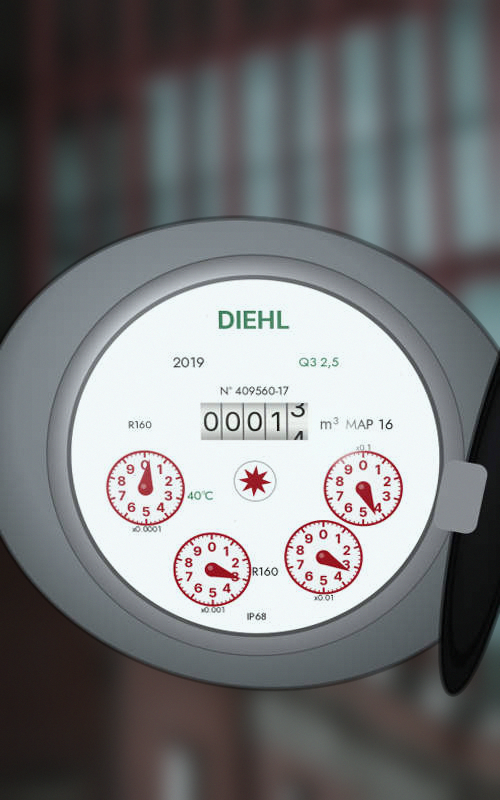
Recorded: **13.4330** m³
